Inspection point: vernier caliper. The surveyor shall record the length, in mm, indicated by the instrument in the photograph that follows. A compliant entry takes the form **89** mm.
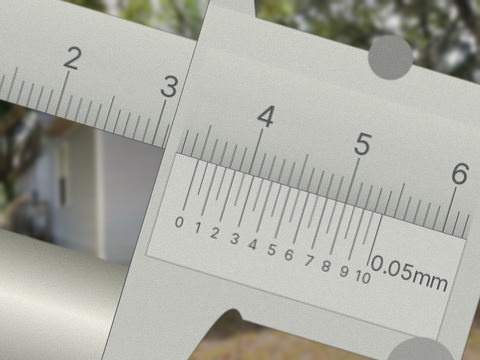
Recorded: **34.8** mm
